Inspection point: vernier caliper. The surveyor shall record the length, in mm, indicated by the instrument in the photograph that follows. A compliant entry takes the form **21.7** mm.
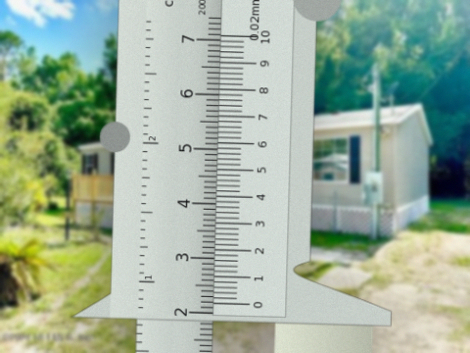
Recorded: **21.8** mm
